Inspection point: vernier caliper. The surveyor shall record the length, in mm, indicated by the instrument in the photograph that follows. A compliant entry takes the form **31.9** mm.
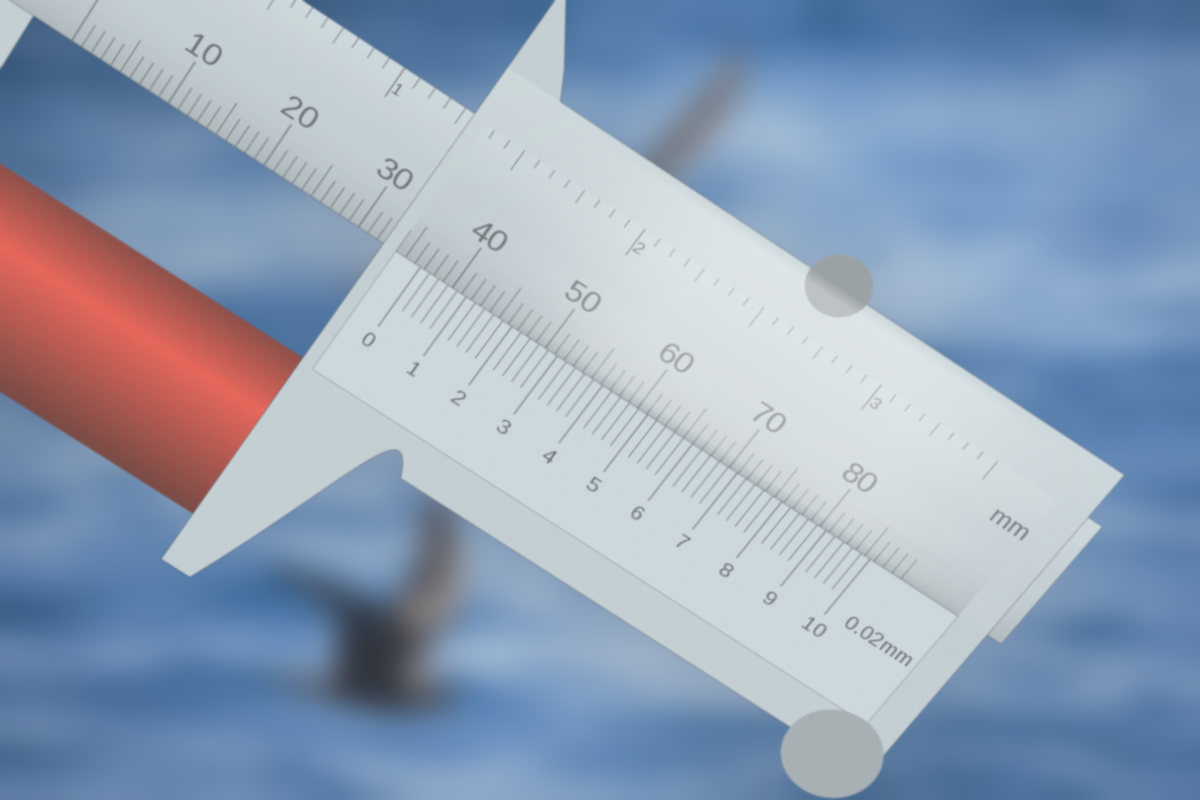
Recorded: **36.6** mm
